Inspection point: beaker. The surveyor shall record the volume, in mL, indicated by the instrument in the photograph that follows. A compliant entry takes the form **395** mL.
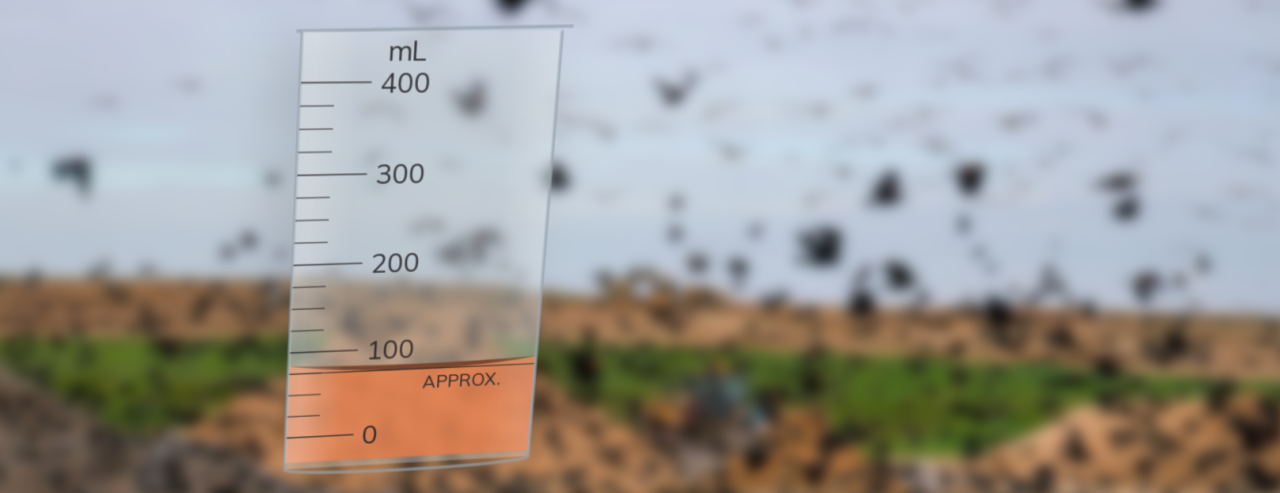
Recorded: **75** mL
